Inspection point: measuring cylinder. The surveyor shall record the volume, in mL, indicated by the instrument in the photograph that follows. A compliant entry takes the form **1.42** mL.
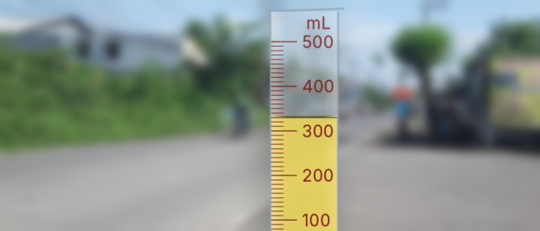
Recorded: **330** mL
